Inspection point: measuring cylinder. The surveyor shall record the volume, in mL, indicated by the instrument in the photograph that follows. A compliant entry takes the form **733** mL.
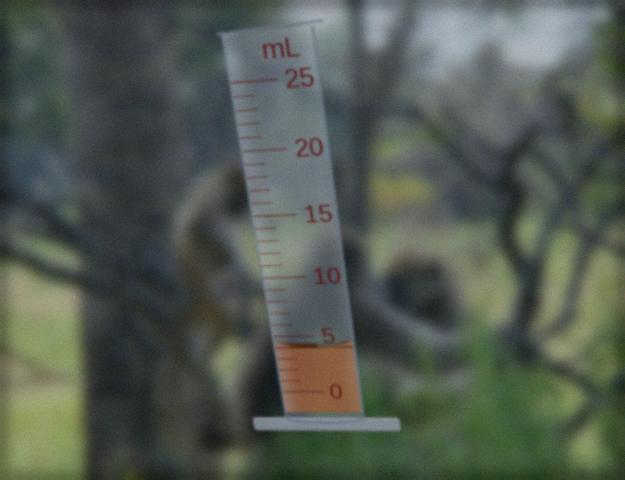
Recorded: **4** mL
